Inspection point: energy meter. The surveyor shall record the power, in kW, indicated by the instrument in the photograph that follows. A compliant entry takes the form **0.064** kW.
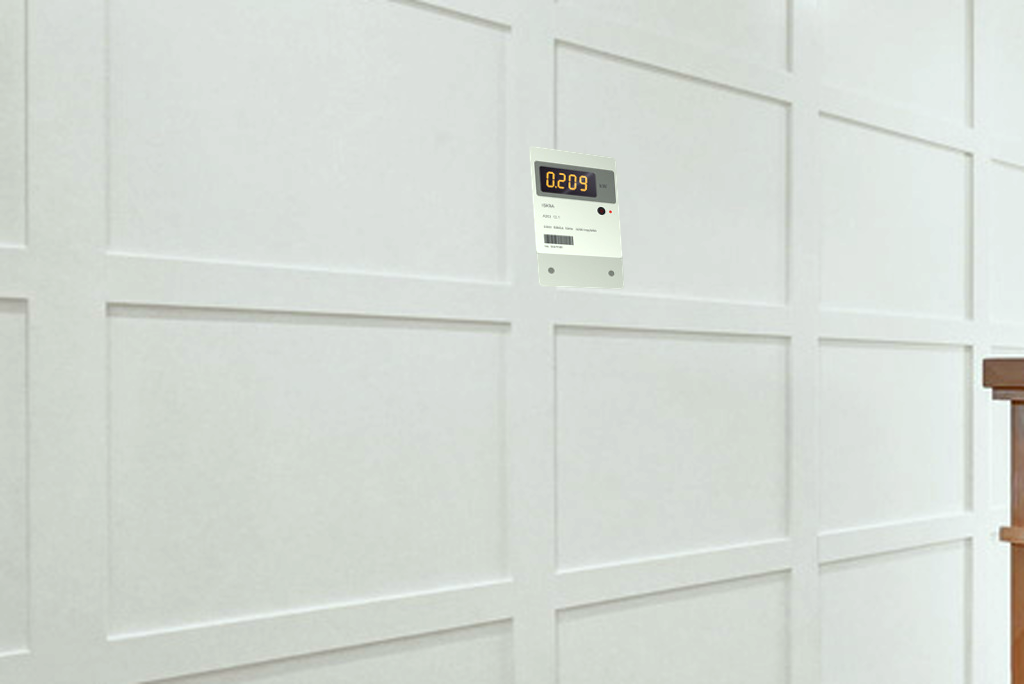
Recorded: **0.209** kW
